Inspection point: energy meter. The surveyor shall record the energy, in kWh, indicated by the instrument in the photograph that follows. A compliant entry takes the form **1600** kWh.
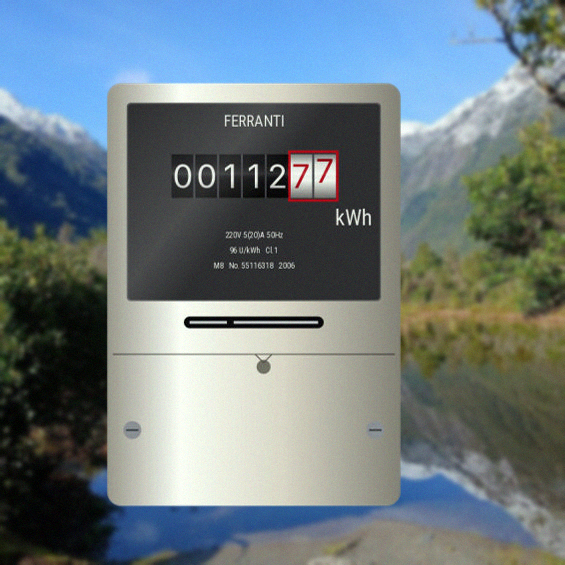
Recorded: **112.77** kWh
